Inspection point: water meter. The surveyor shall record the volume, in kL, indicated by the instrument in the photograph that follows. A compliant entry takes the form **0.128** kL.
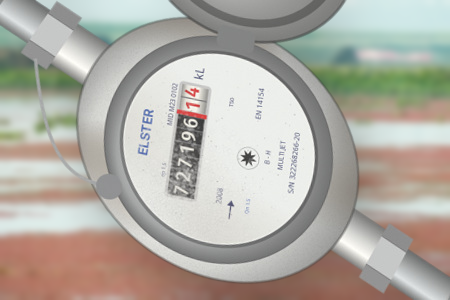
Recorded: **727196.14** kL
